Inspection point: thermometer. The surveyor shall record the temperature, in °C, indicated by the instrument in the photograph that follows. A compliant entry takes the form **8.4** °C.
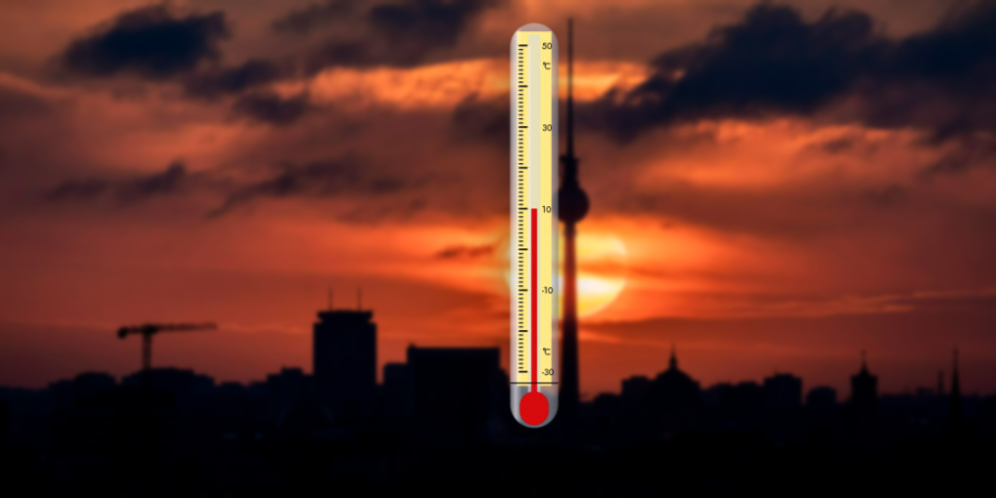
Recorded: **10** °C
